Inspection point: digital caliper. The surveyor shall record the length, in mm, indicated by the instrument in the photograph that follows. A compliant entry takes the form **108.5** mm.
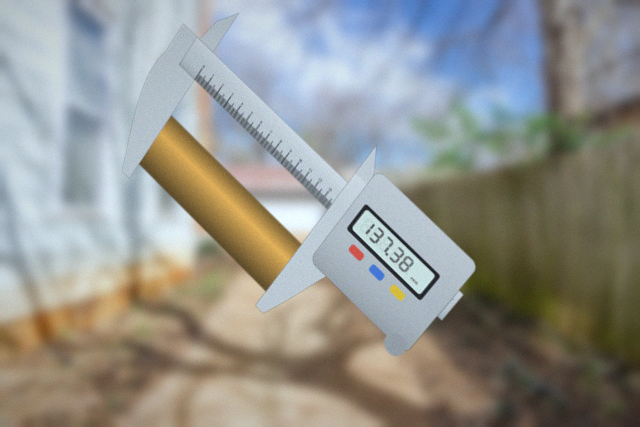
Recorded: **137.38** mm
